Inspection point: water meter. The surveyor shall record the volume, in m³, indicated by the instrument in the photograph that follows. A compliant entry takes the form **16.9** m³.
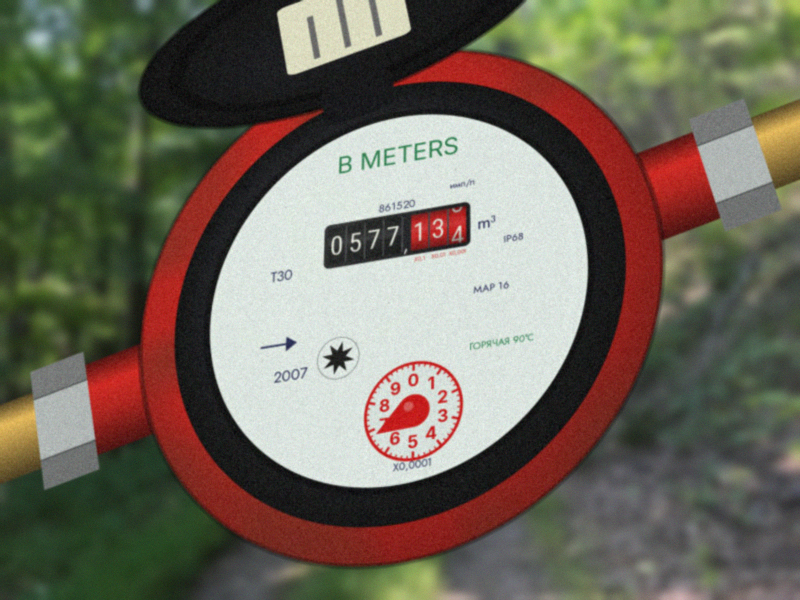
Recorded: **577.1336** m³
